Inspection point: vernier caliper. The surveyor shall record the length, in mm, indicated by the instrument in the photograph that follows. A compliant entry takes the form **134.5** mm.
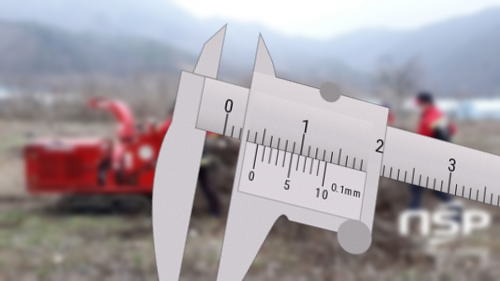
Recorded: **4.4** mm
